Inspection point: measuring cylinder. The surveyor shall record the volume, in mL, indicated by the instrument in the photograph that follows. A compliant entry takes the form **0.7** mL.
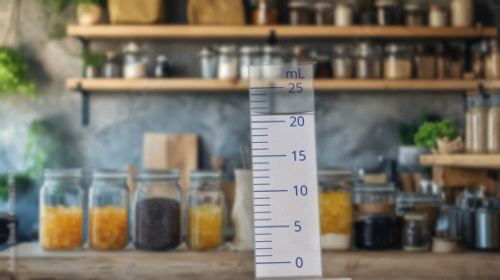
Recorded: **21** mL
